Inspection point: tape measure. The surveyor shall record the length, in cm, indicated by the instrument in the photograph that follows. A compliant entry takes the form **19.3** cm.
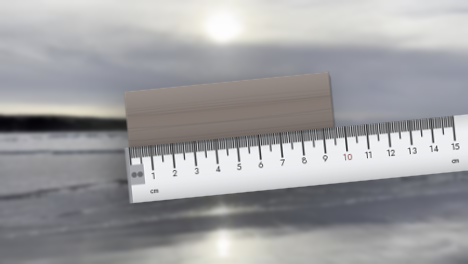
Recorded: **9.5** cm
